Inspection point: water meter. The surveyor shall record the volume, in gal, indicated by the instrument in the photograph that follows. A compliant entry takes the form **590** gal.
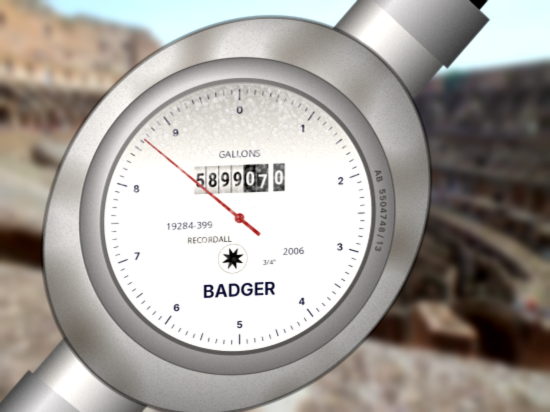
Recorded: **5899068.6** gal
